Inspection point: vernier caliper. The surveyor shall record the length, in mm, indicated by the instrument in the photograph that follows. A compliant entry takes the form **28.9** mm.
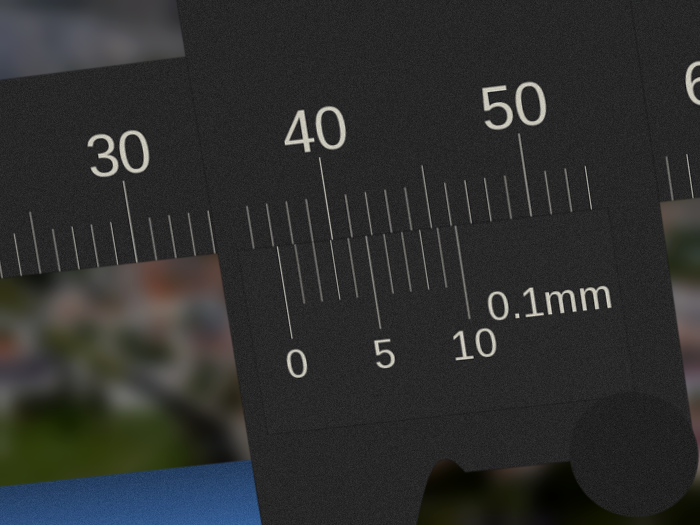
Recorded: **37.2** mm
